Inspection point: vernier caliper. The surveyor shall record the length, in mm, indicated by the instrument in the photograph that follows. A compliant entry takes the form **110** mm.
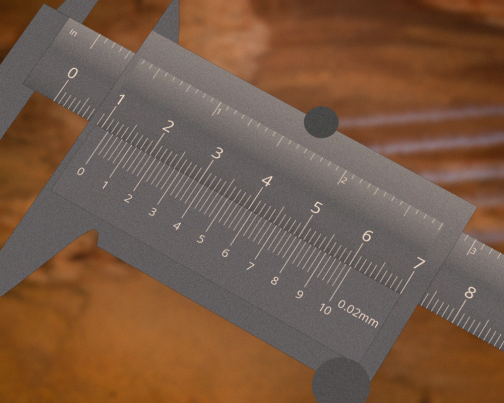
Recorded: **11.4** mm
